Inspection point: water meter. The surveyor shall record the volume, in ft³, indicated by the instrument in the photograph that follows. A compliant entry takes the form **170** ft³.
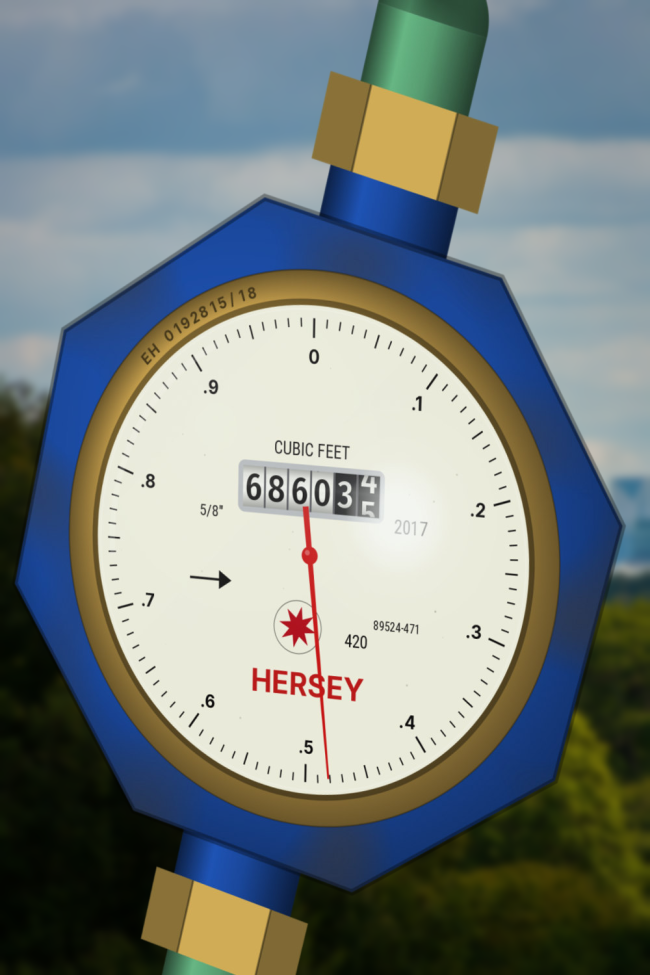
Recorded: **686034.48** ft³
